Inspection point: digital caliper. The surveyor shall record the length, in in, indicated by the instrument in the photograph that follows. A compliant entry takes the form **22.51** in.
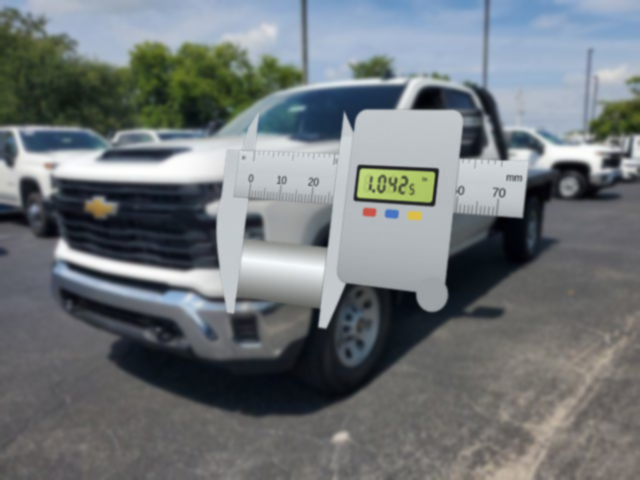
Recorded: **1.0425** in
